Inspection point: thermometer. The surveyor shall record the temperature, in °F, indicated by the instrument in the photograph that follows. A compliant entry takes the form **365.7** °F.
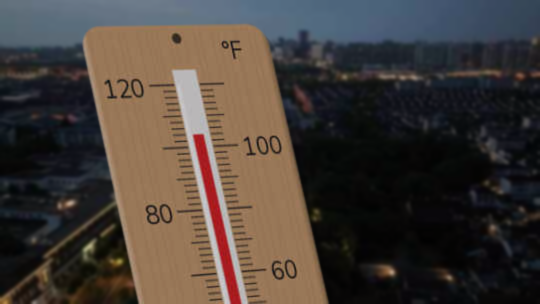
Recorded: **104** °F
